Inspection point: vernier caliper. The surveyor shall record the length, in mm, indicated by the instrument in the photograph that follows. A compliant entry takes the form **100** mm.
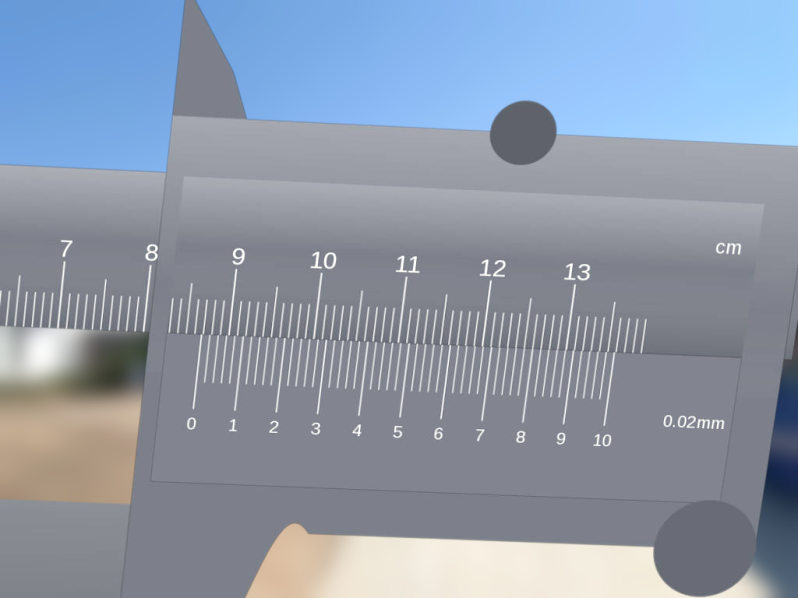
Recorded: **86.8** mm
